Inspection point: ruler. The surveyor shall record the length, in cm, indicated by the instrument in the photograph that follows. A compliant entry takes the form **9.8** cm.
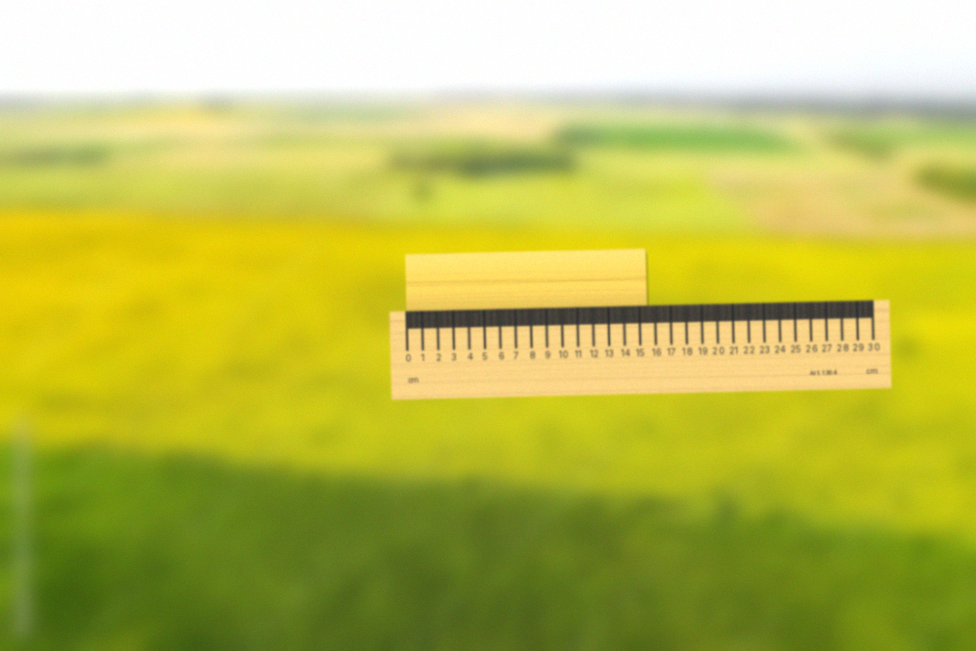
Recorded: **15.5** cm
